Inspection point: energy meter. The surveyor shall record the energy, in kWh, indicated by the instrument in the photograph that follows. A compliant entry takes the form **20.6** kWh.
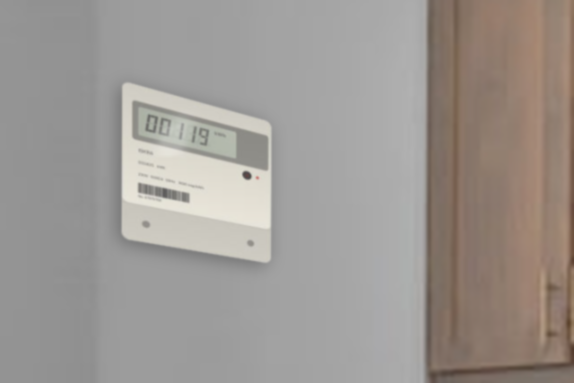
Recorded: **119** kWh
